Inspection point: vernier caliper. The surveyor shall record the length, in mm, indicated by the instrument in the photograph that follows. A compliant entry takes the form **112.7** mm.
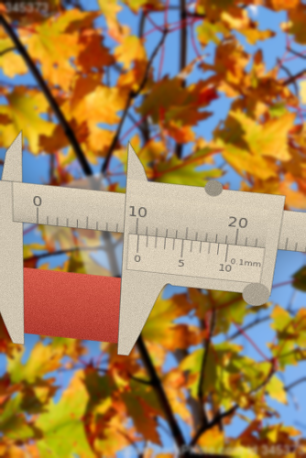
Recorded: **10.2** mm
